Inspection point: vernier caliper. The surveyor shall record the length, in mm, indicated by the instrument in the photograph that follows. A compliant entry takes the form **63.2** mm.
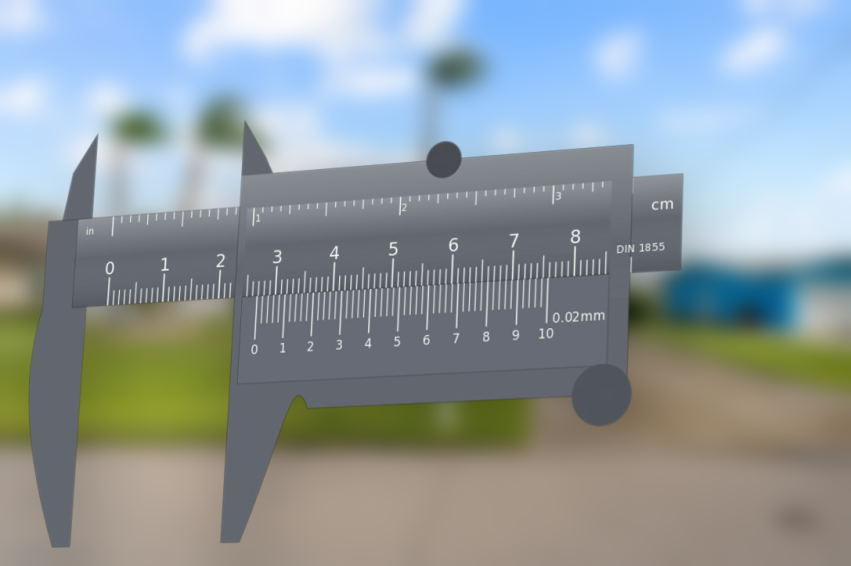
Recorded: **26.8** mm
